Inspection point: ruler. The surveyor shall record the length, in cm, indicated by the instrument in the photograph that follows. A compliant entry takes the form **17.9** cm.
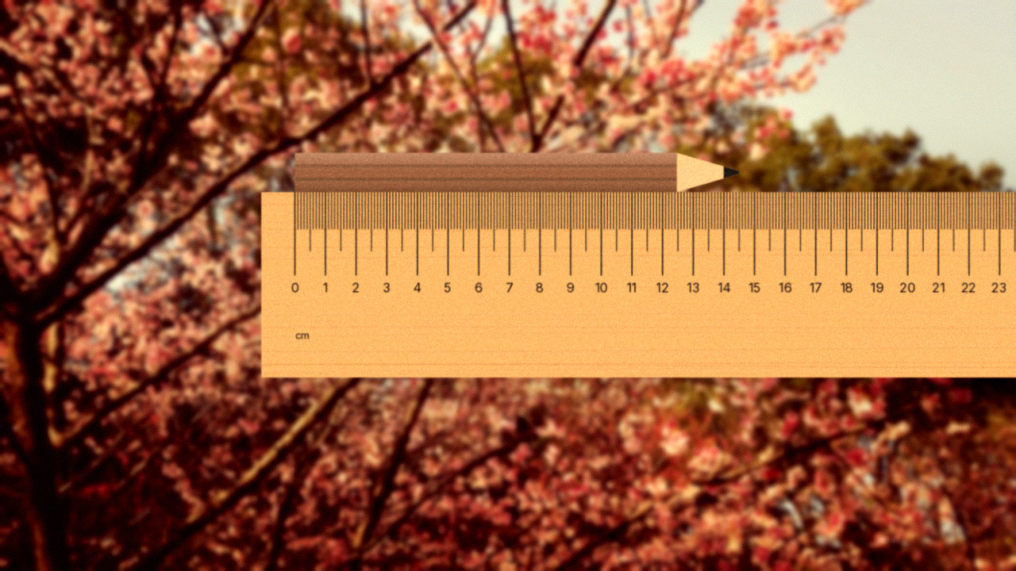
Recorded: **14.5** cm
